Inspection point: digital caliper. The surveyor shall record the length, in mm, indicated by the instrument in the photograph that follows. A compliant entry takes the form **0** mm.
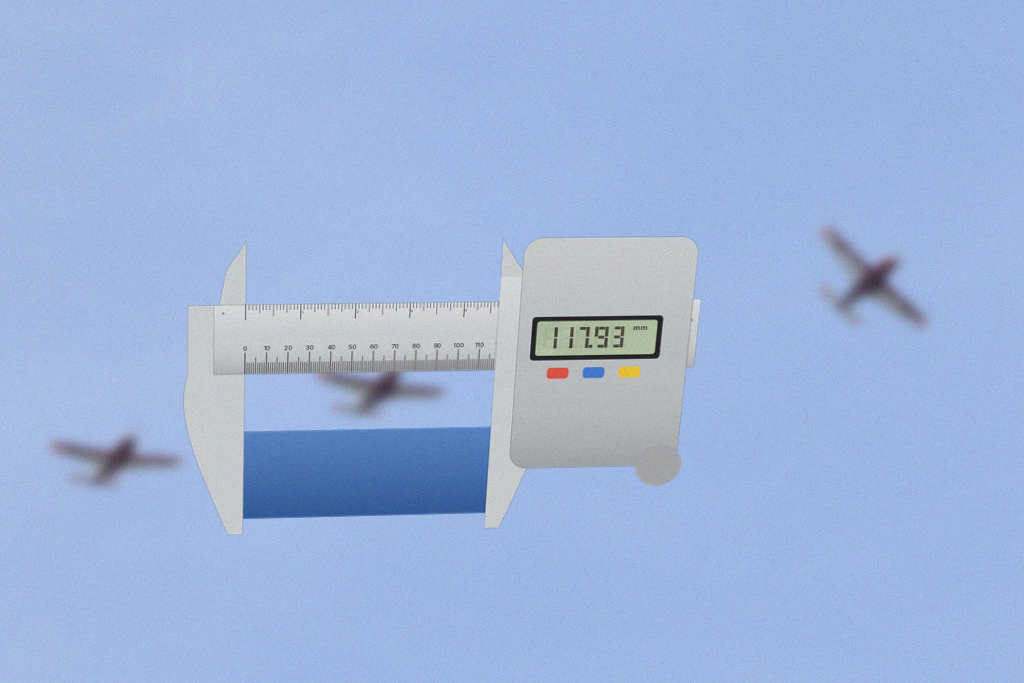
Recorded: **117.93** mm
